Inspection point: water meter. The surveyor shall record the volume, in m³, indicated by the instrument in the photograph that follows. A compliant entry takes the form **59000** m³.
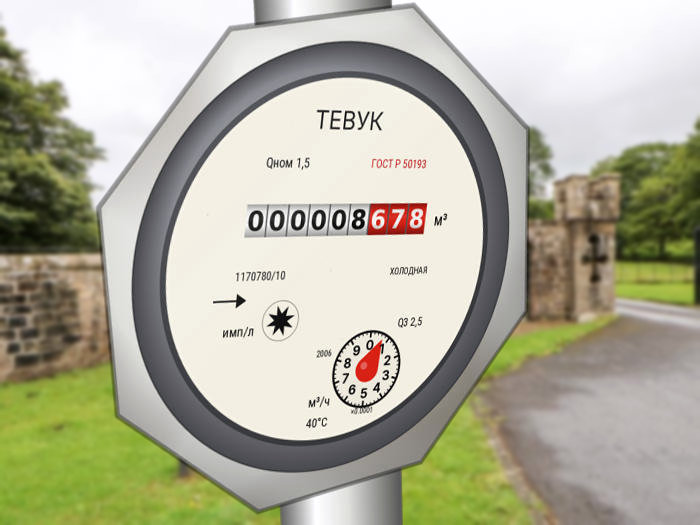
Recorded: **8.6780** m³
